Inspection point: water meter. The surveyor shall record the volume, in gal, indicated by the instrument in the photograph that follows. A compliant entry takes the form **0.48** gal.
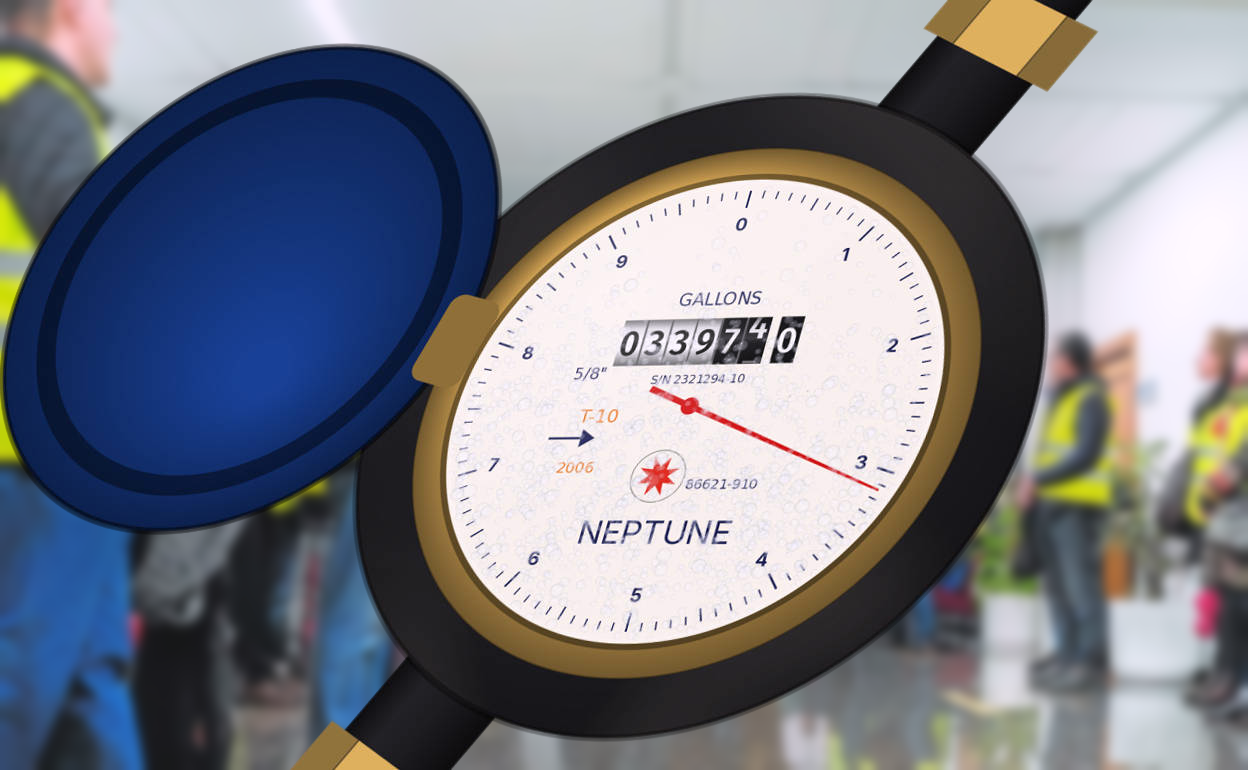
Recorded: **339743.1** gal
